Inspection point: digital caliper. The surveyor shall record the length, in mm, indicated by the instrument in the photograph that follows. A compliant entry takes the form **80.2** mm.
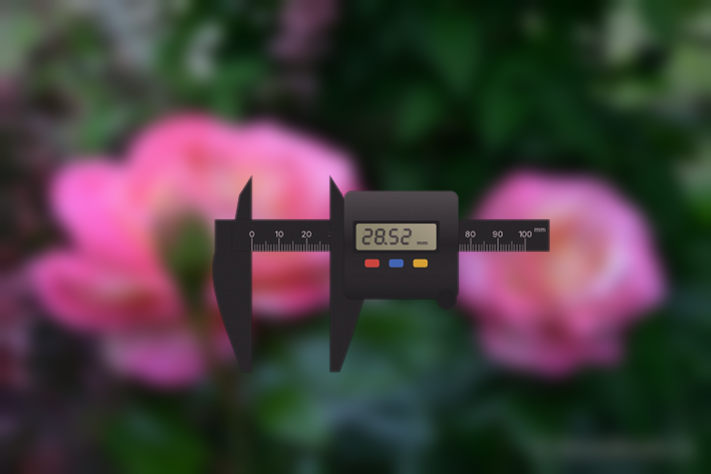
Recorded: **28.52** mm
